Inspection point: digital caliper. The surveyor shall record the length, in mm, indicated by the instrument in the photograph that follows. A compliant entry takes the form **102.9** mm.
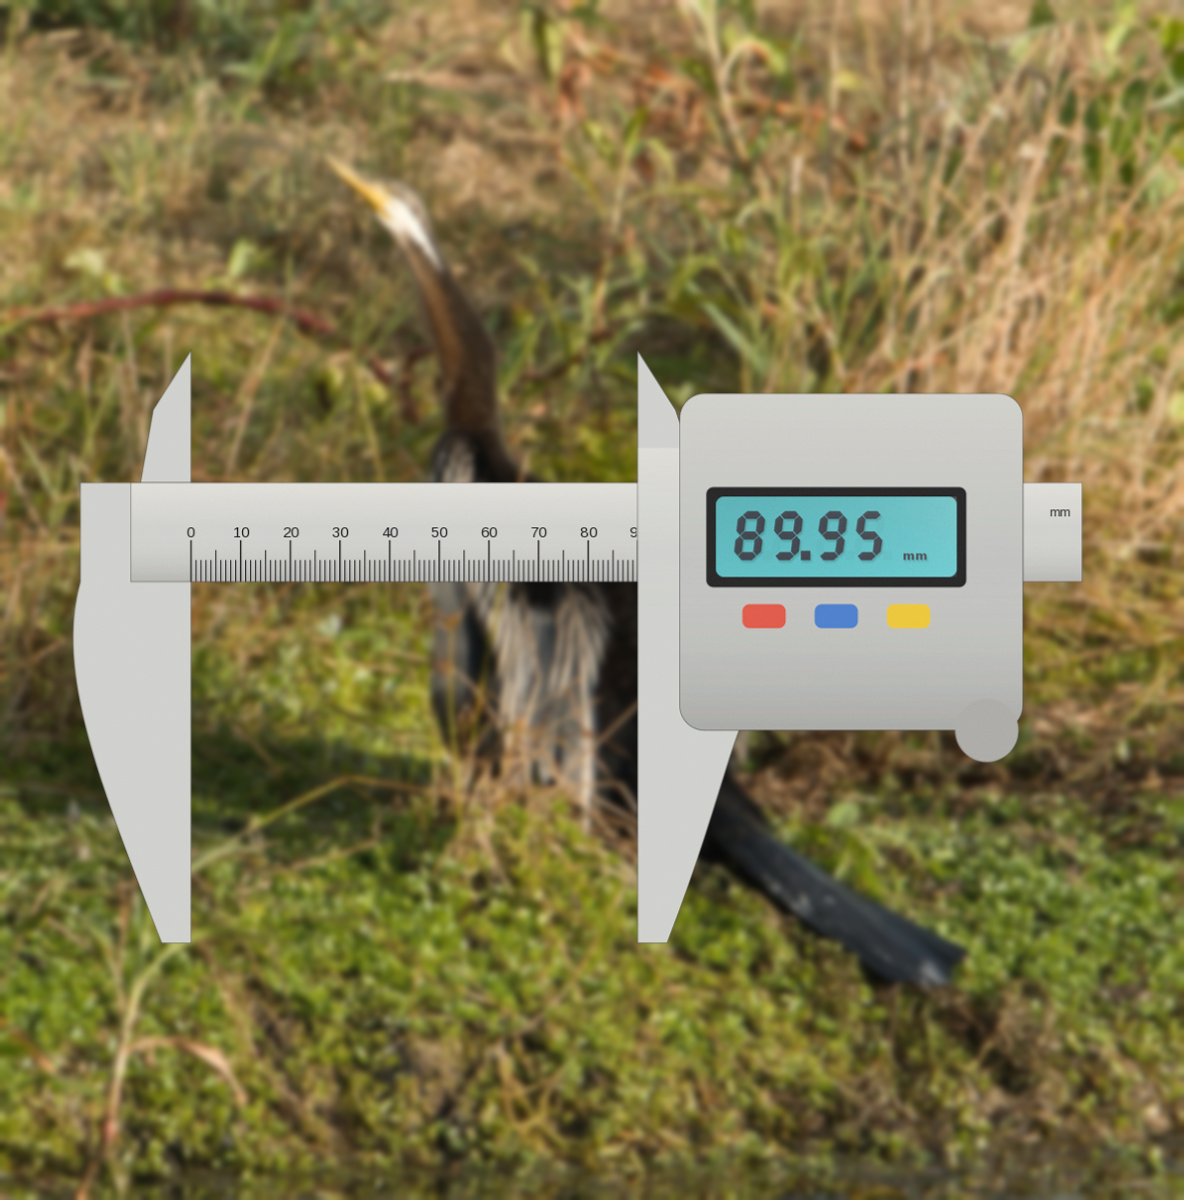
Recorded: **89.95** mm
